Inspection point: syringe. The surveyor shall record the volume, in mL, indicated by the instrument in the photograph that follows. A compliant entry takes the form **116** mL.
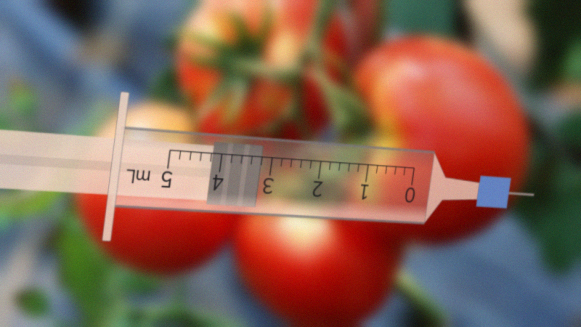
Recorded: **3.2** mL
